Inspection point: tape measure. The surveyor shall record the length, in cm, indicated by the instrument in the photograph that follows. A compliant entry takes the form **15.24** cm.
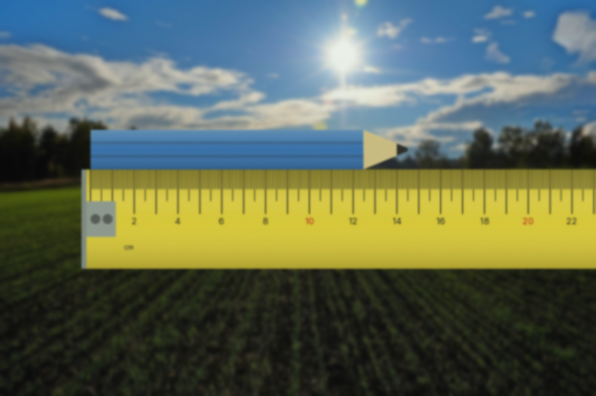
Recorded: **14.5** cm
